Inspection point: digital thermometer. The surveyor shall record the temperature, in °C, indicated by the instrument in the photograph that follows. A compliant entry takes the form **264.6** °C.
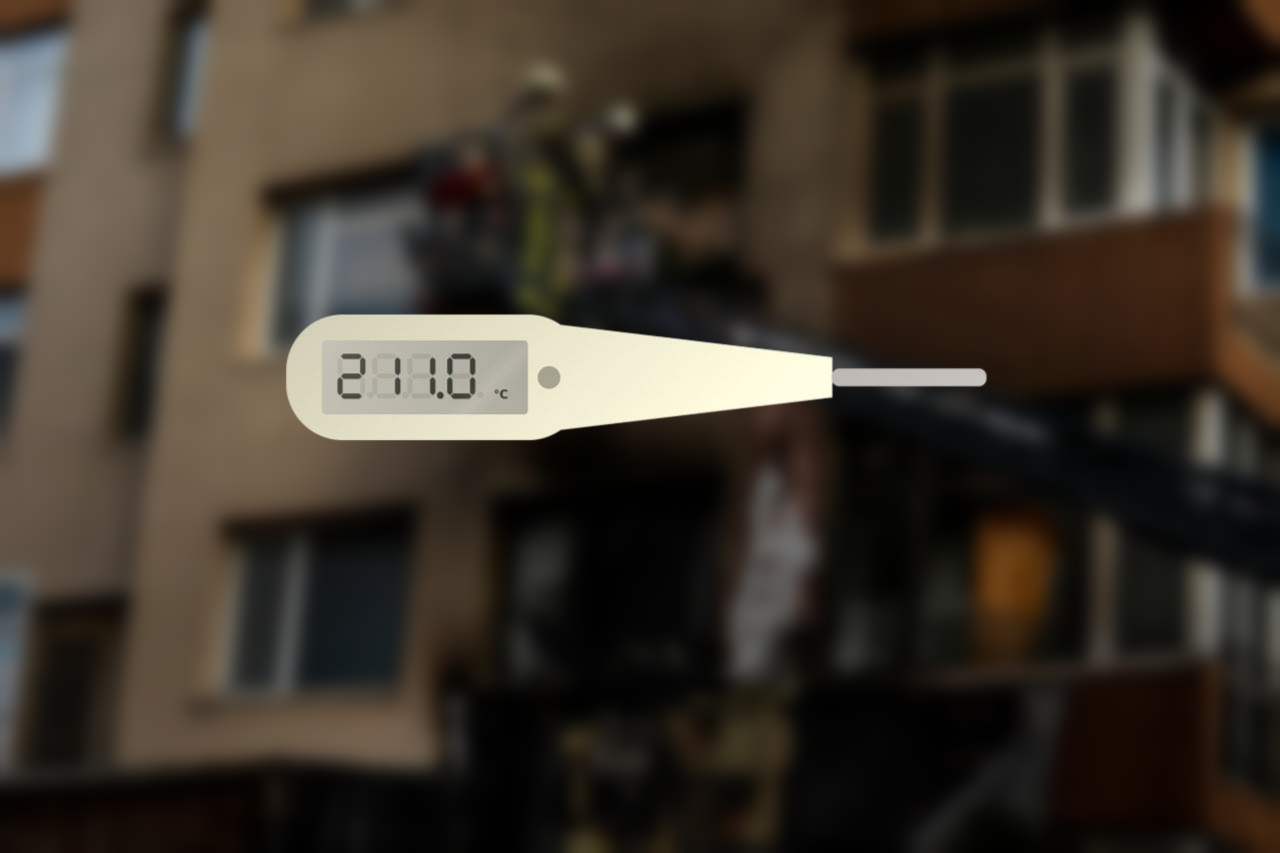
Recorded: **211.0** °C
